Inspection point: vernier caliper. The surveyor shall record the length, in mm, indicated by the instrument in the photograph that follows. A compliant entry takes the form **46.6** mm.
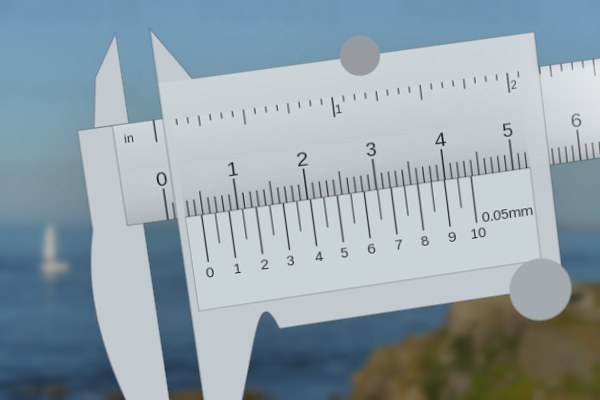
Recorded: **4.8** mm
